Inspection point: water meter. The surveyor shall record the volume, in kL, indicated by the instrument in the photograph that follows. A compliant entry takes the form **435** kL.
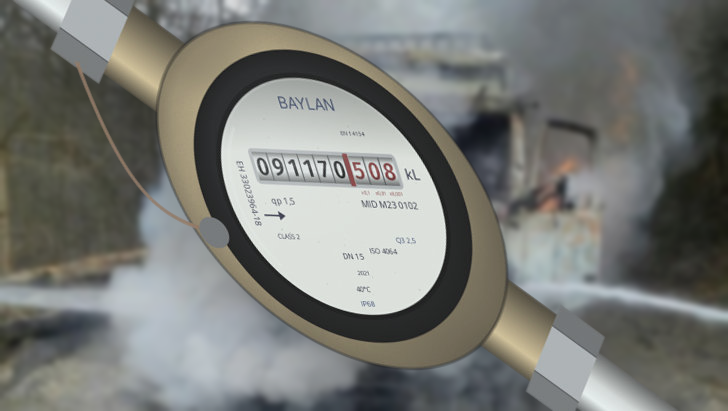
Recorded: **91170.508** kL
